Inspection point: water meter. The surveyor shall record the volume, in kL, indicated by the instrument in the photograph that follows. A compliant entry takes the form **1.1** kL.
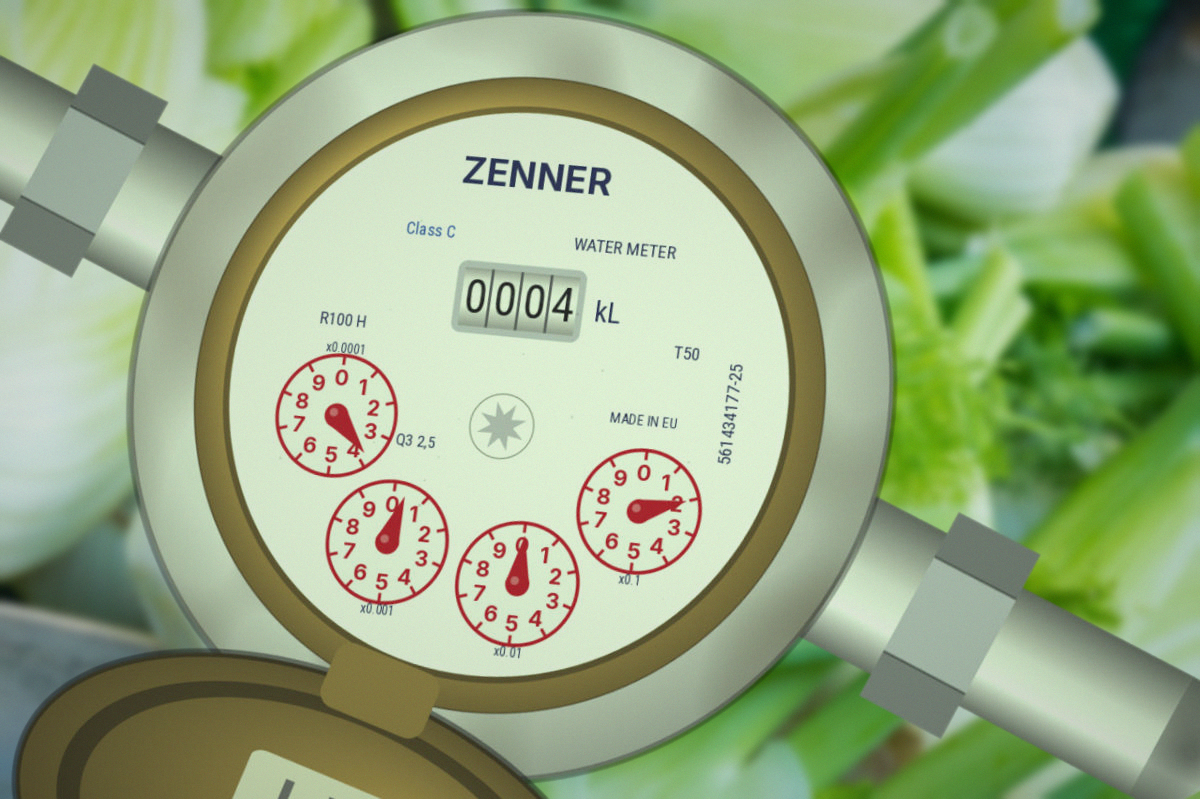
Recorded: **4.2003** kL
